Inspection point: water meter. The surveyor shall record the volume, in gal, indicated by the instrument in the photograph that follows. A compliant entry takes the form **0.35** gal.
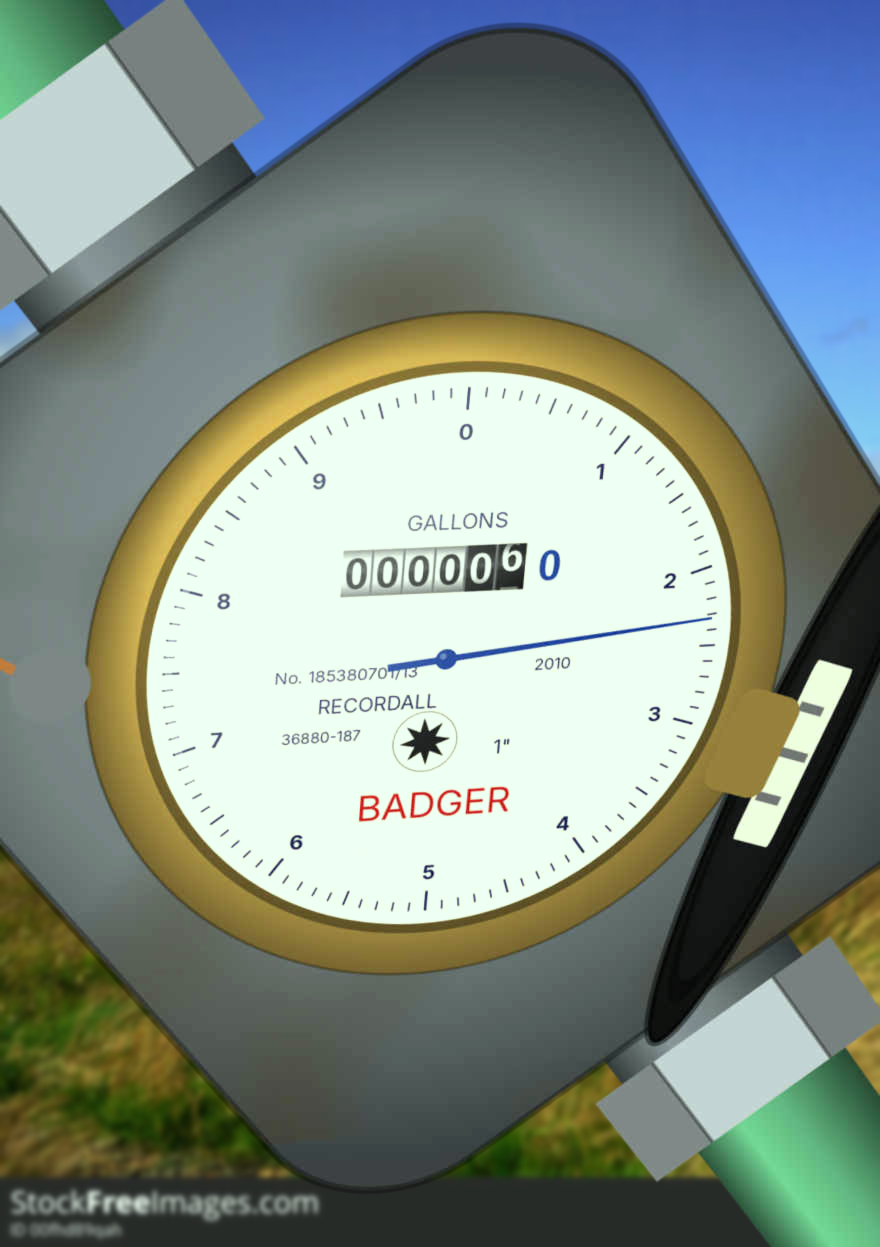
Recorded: **62.3** gal
